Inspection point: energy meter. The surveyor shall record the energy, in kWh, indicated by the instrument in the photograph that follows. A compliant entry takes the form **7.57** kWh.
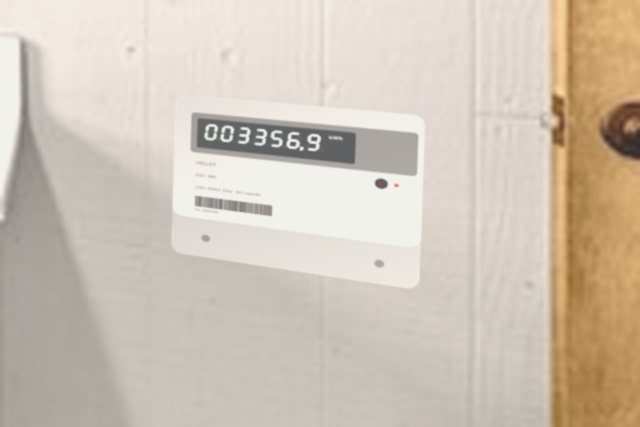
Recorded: **3356.9** kWh
